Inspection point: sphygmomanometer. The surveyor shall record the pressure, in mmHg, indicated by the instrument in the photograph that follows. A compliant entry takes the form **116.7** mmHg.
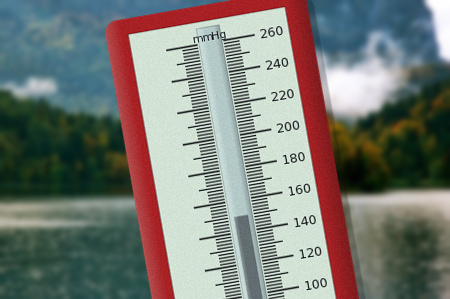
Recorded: **150** mmHg
